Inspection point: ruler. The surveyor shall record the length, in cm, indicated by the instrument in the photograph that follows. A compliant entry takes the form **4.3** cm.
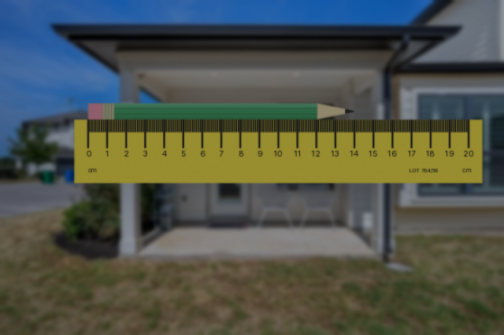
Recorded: **14** cm
